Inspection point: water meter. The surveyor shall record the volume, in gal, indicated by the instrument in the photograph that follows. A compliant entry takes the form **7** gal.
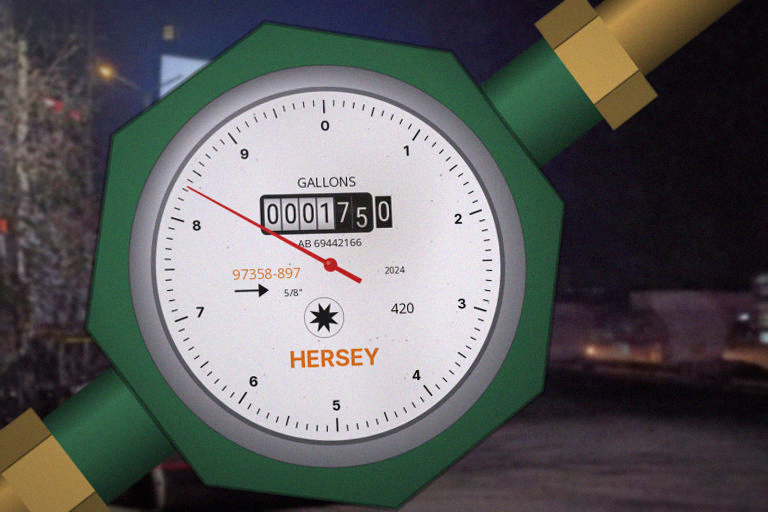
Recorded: **1748.3** gal
